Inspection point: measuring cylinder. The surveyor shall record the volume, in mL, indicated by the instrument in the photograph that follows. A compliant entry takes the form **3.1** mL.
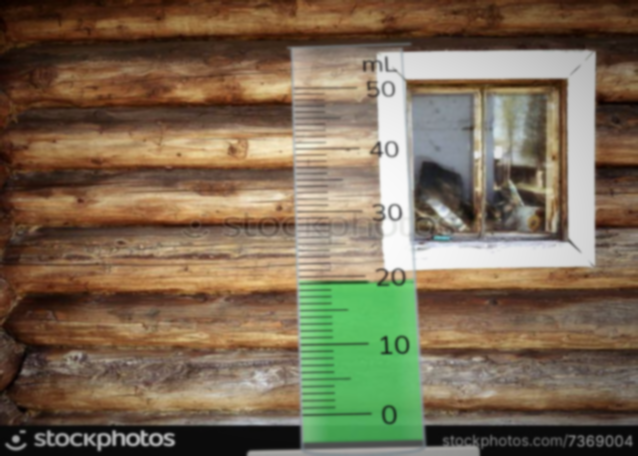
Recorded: **19** mL
